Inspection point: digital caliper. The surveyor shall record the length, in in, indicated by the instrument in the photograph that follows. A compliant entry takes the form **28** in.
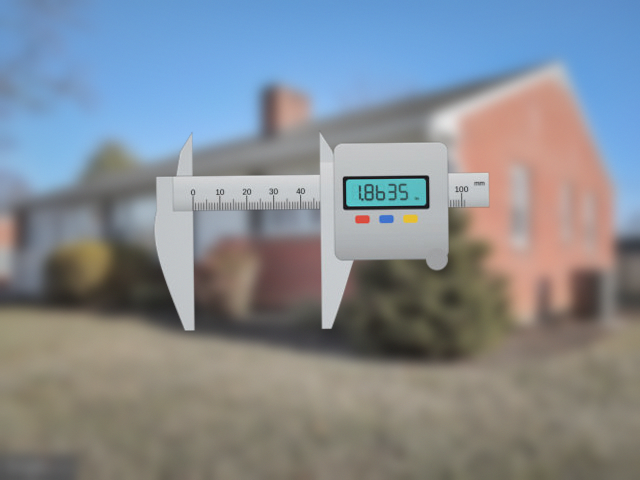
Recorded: **1.8635** in
